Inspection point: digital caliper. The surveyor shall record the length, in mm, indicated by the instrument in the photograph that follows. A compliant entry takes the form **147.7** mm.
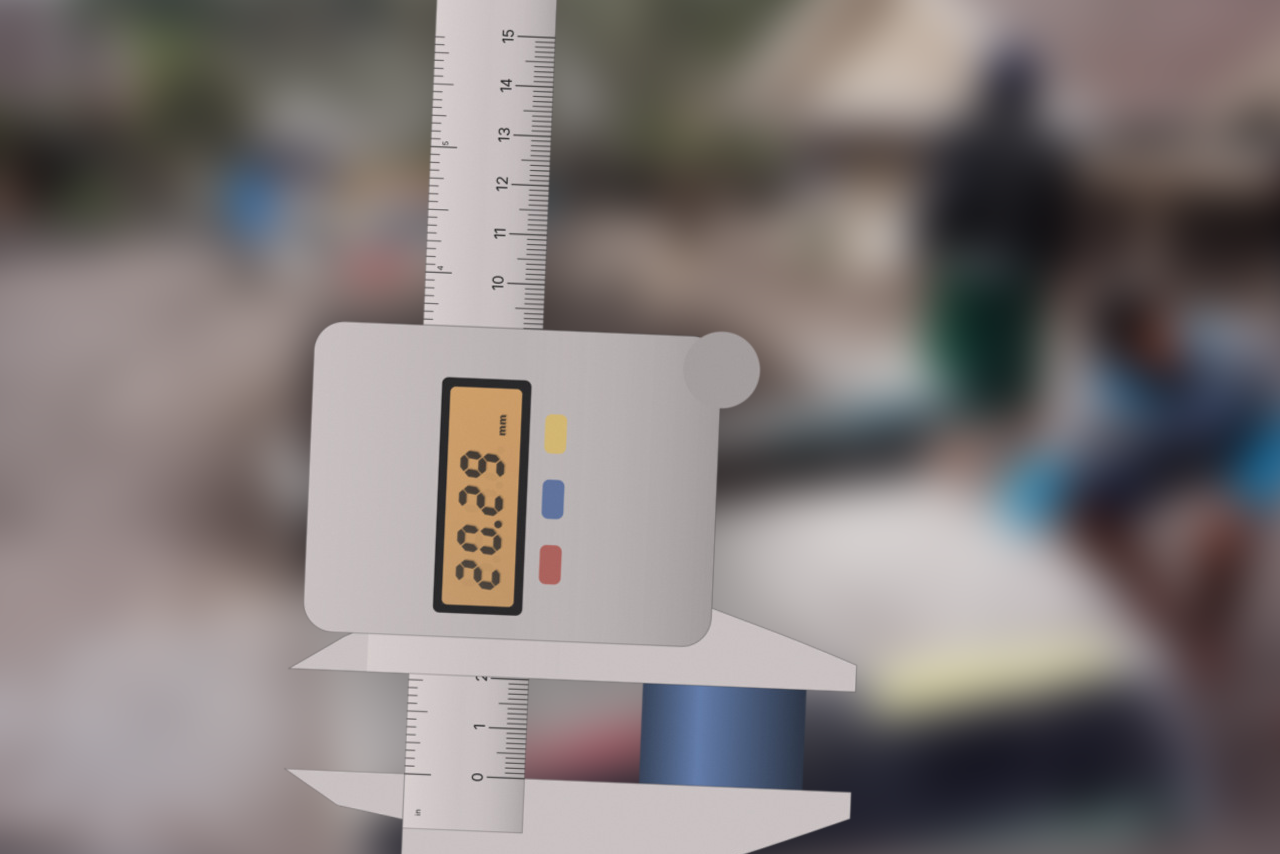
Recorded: **20.29** mm
